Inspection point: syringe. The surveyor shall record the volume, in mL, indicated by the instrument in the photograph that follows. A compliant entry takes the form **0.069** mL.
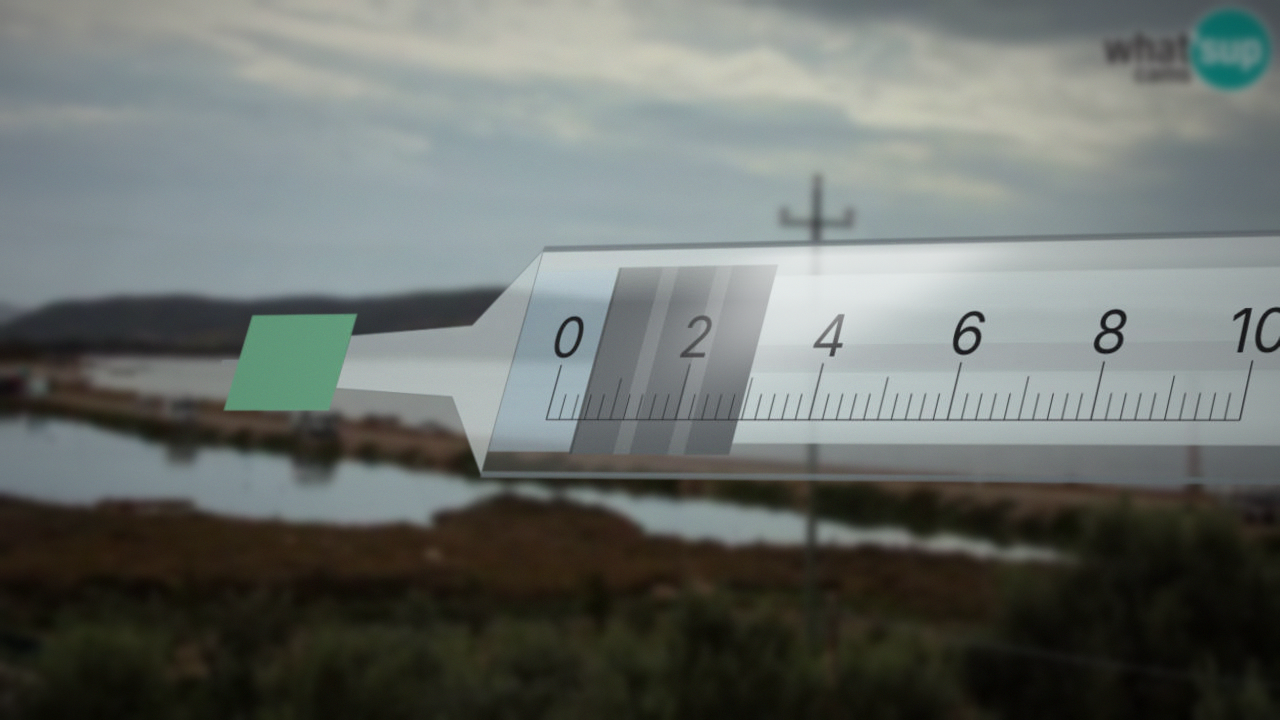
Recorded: **0.5** mL
